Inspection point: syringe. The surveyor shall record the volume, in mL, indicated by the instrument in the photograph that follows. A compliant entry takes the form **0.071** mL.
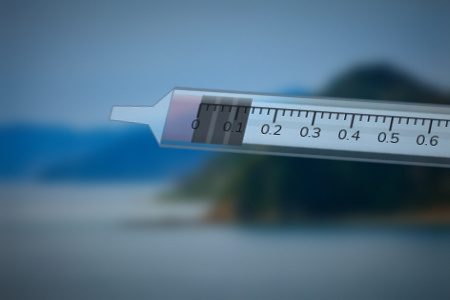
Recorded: **0** mL
